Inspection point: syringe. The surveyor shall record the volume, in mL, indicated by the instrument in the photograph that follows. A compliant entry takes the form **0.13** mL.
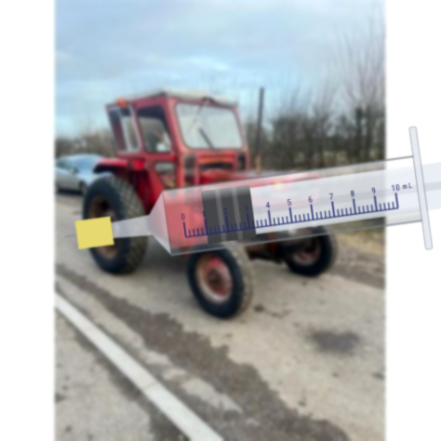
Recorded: **1** mL
